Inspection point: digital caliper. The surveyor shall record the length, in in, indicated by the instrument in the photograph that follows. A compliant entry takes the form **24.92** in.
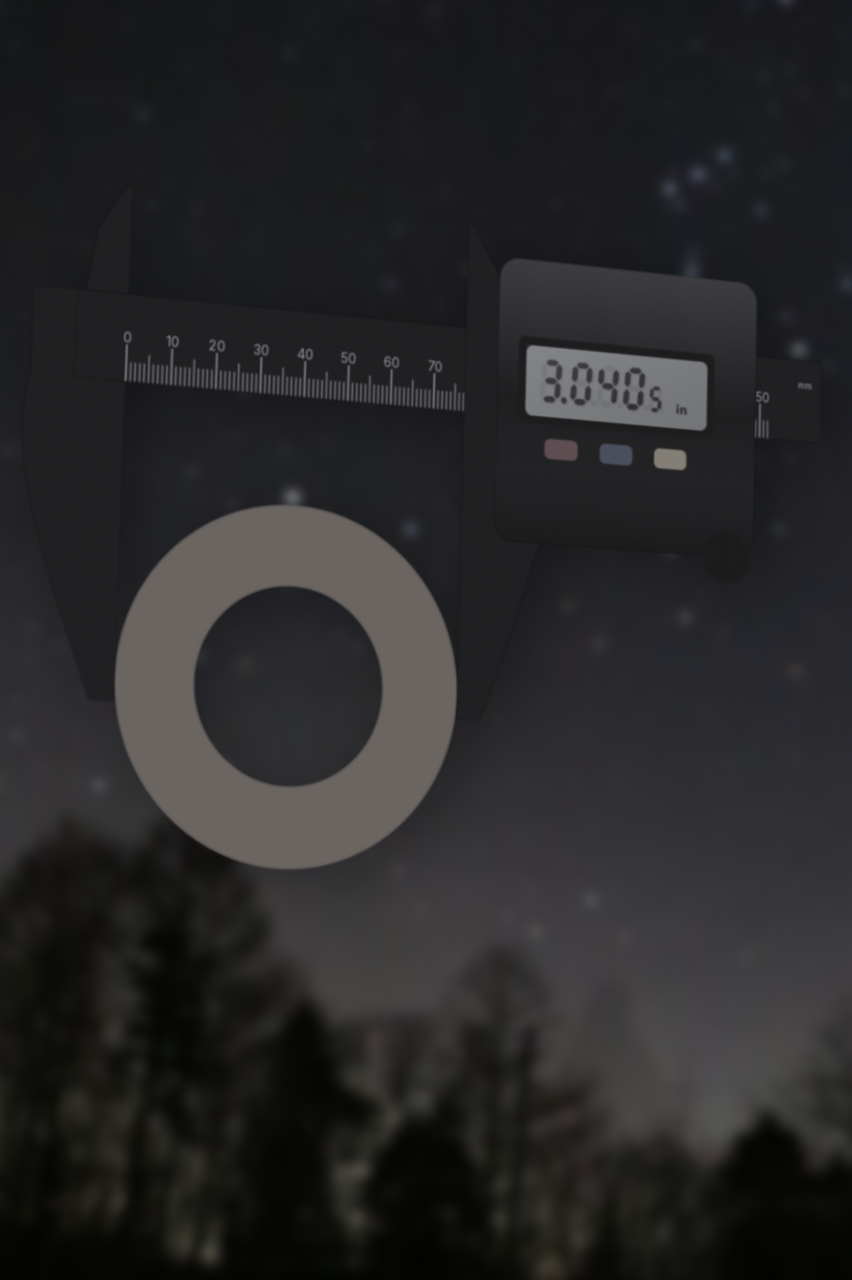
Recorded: **3.0405** in
